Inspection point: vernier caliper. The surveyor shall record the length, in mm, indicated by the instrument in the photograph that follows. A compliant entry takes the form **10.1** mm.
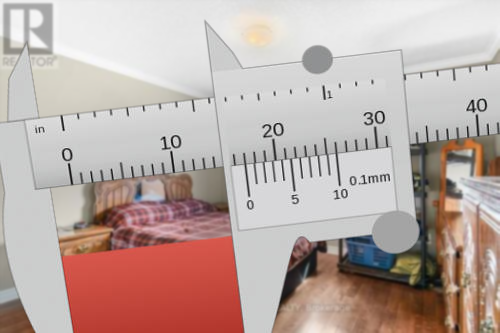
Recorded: **17.0** mm
